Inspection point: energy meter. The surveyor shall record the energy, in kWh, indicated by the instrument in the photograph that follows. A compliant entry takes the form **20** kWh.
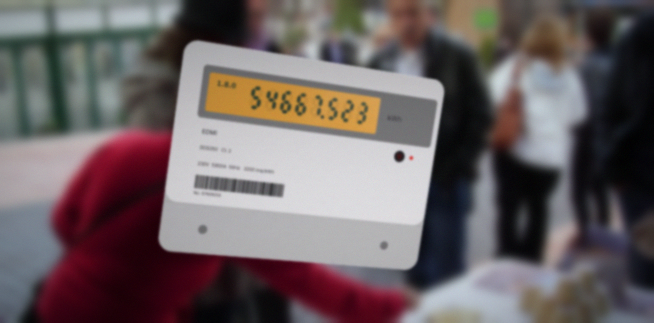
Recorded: **54667.523** kWh
